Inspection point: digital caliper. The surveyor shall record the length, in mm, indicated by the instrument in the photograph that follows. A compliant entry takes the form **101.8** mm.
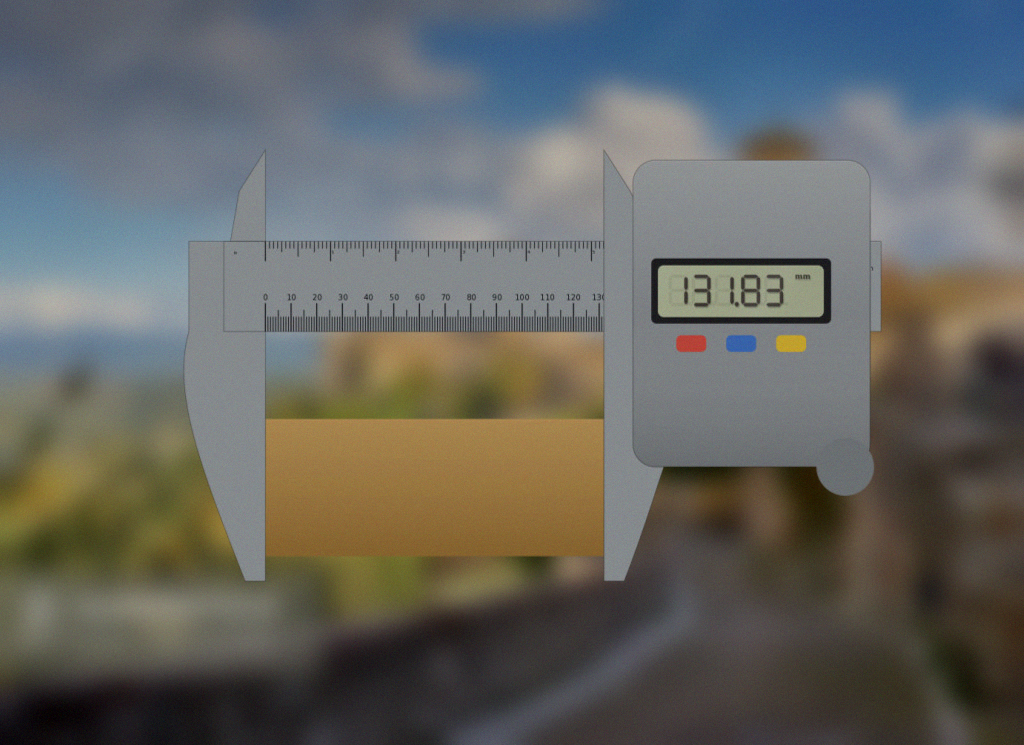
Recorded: **131.83** mm
